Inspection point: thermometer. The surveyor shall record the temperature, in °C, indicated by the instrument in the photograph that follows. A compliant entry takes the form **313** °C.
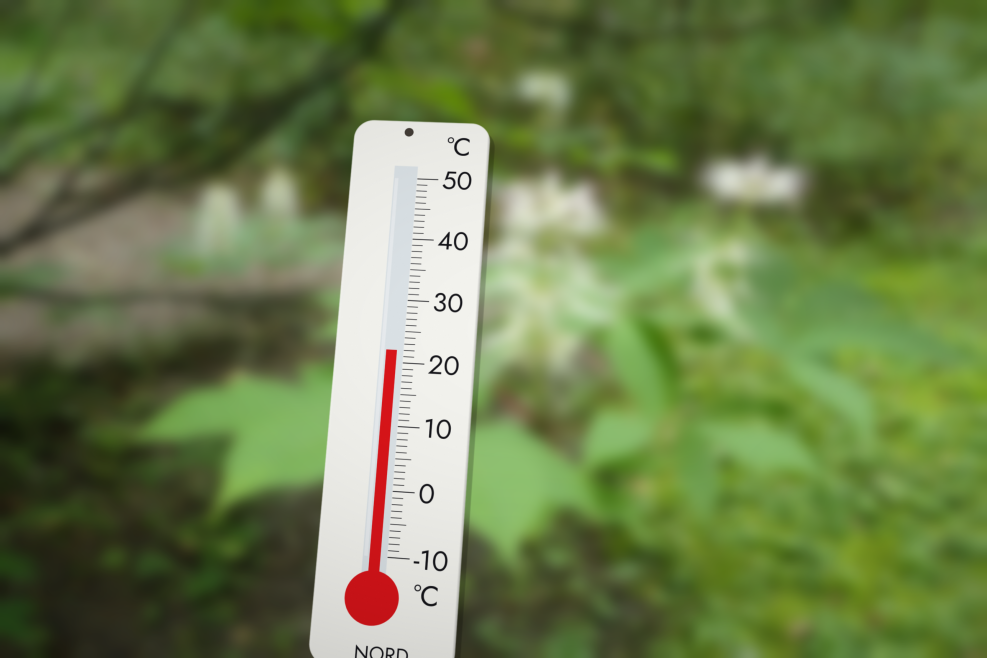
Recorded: **22** °C
